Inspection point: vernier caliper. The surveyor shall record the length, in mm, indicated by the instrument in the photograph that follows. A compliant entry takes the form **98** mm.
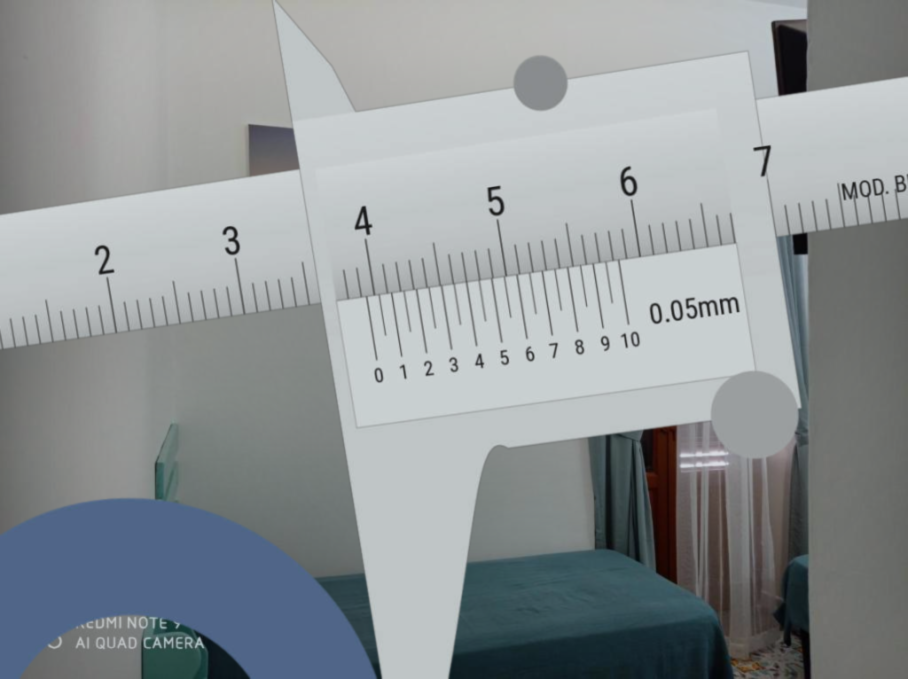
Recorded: **39.4** mm
